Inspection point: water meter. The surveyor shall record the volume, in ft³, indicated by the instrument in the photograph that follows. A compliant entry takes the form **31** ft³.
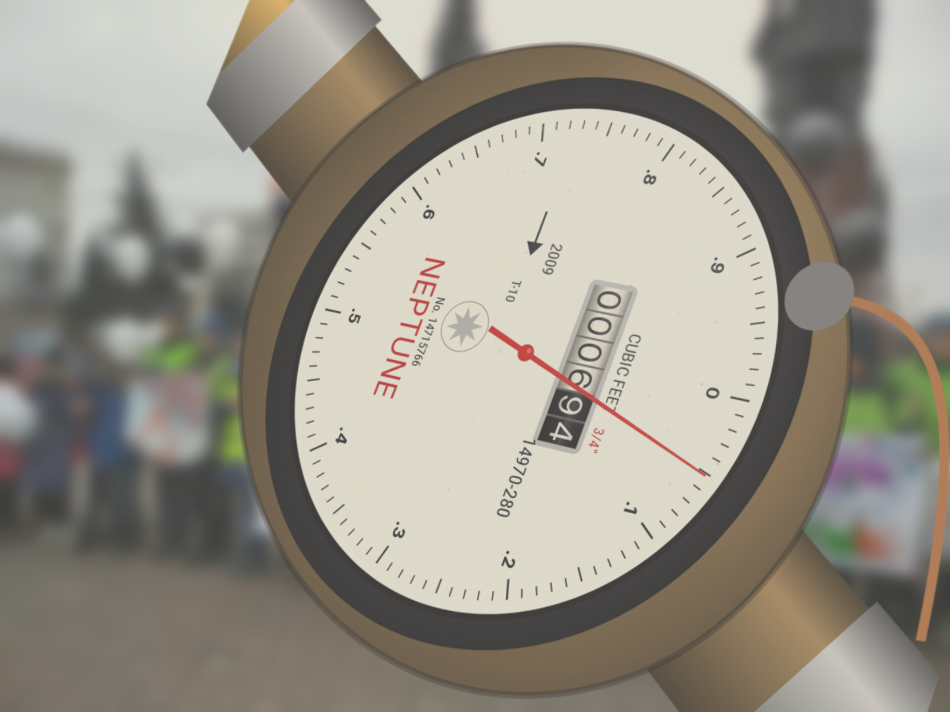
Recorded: **694.05** ft³
